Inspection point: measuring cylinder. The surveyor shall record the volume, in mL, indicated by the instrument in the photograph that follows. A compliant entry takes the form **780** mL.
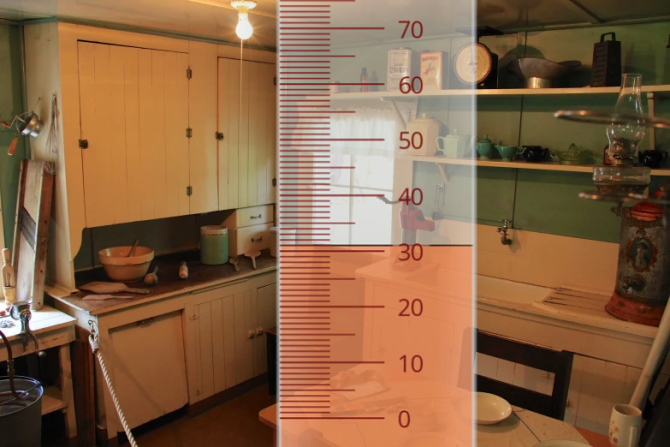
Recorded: **31** mL
